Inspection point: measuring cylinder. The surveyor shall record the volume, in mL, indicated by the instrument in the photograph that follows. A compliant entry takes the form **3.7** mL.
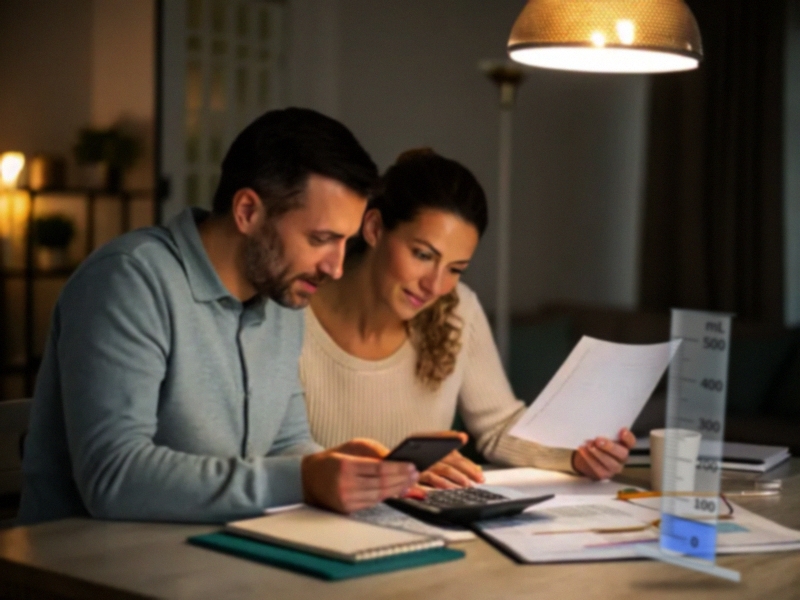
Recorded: **50** mL
